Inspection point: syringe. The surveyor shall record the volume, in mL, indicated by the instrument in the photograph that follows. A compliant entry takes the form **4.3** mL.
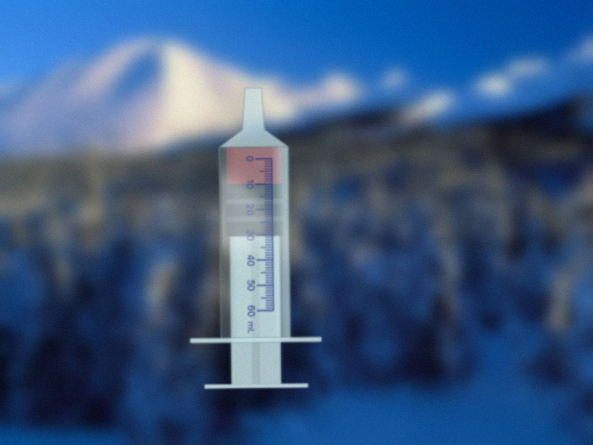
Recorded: **10** mL
